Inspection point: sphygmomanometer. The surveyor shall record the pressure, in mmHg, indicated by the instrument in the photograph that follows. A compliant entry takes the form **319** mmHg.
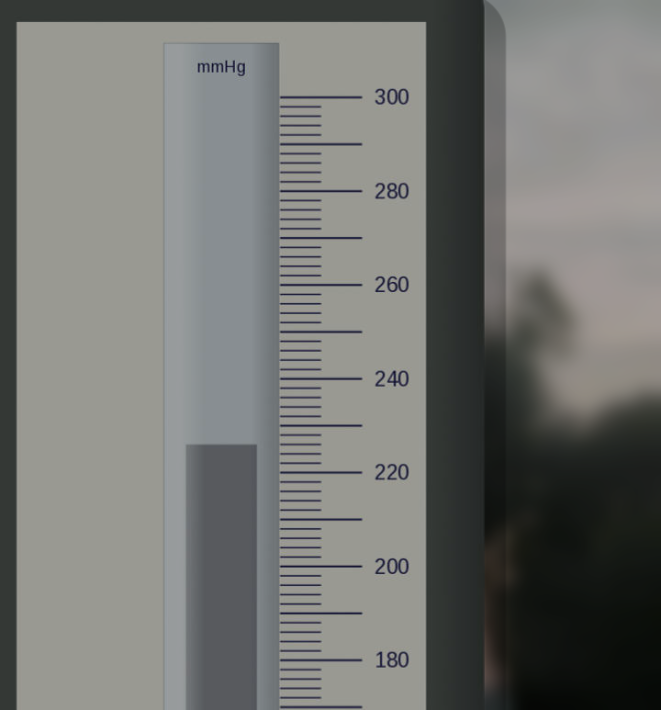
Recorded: **226** mmHg
